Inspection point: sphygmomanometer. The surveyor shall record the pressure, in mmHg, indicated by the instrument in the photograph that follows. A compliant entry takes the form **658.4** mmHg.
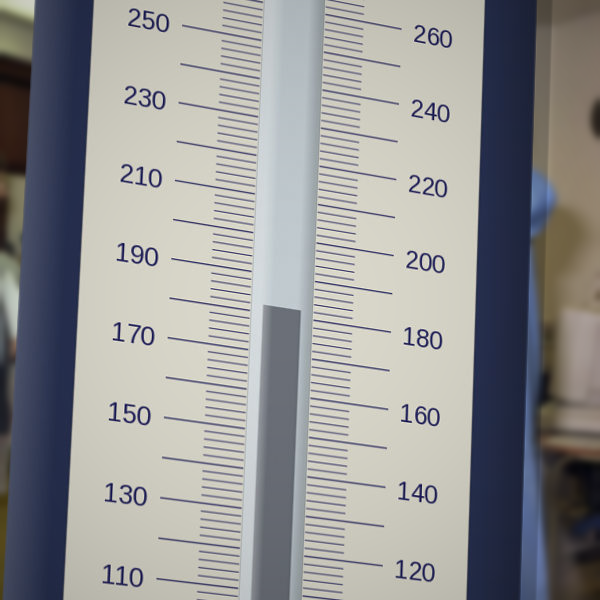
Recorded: **182** mmHg
